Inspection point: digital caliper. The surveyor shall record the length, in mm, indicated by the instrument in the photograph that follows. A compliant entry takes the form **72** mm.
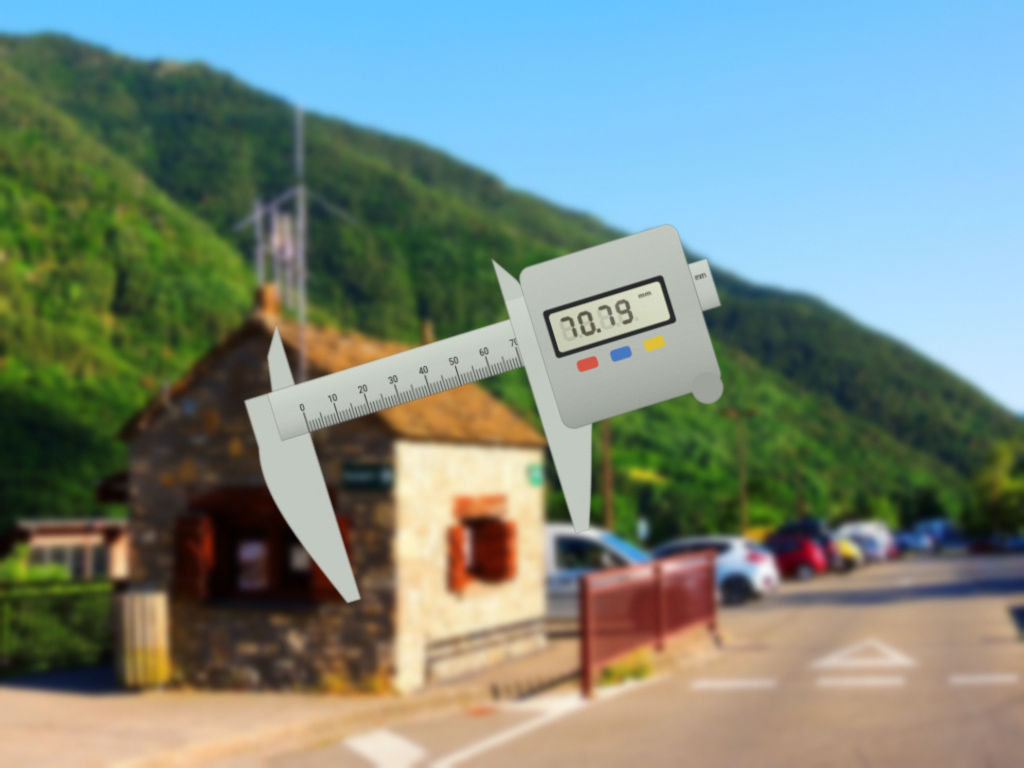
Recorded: **70.79** mm
